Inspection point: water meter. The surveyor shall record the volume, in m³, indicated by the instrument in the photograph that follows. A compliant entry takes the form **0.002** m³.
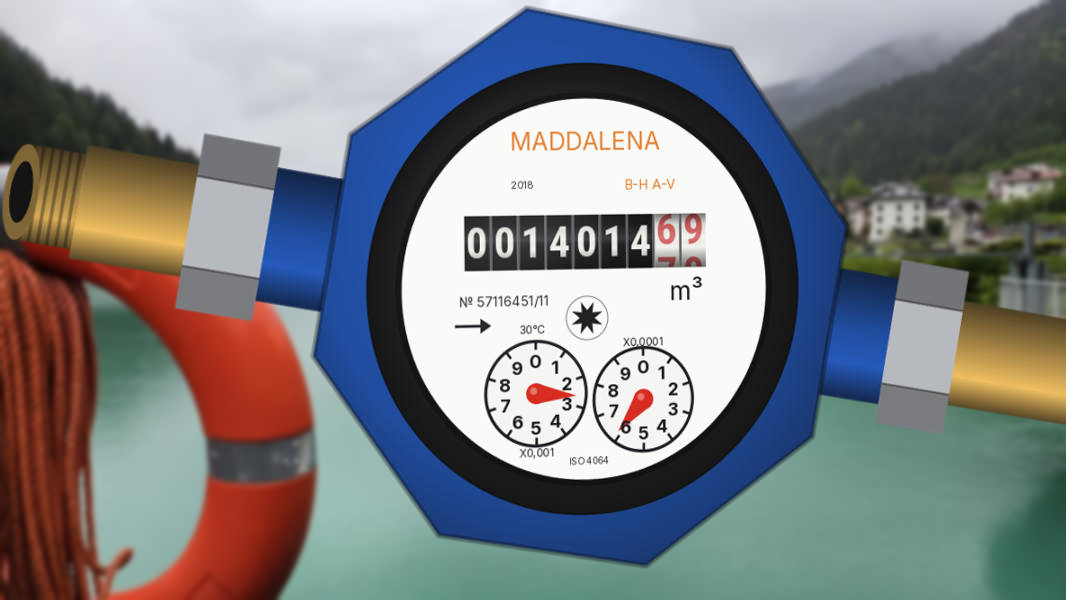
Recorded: **14014.6926** m³
